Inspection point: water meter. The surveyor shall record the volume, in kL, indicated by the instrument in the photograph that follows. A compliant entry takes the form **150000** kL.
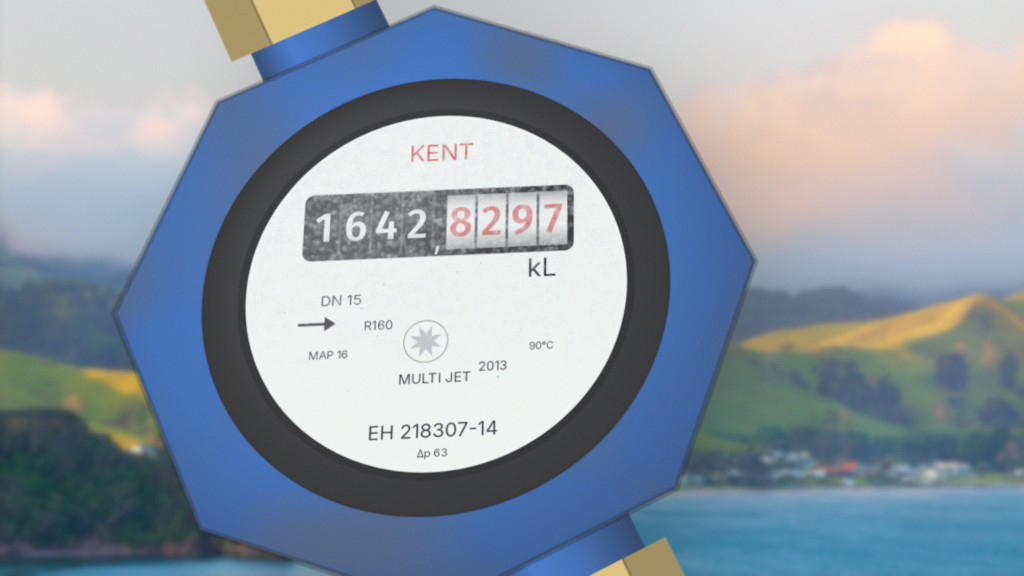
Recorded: **1642.8297** kL
